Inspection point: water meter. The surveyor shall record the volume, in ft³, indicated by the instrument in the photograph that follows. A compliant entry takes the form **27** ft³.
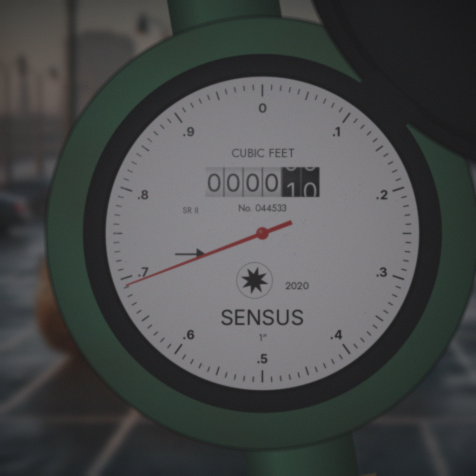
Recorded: **9.69** ft³
